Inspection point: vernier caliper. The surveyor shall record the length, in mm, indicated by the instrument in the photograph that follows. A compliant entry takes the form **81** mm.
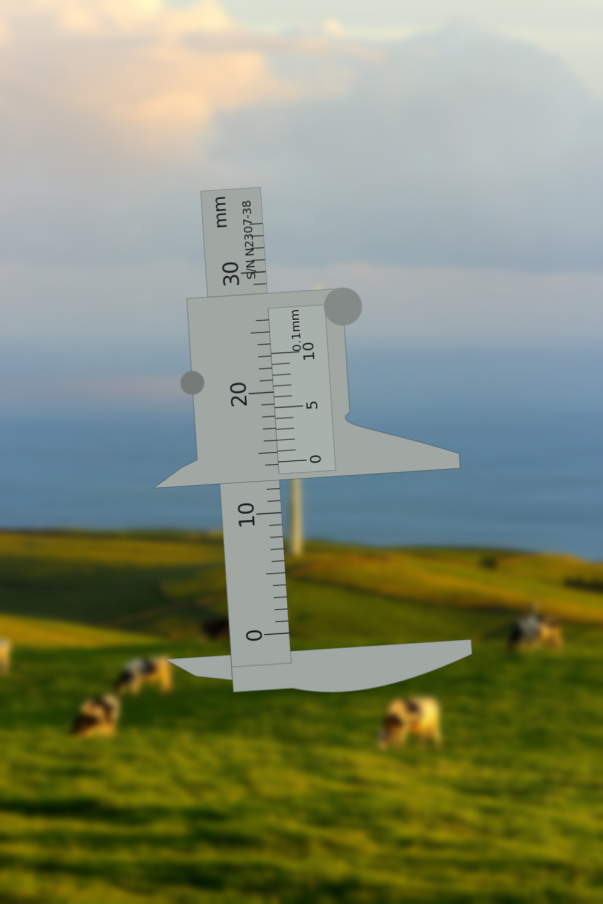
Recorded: **14.2** mm
